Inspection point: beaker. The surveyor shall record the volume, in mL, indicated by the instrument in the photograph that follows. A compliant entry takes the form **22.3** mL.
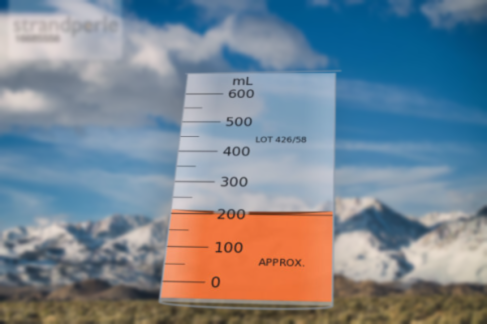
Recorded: **200** mL
